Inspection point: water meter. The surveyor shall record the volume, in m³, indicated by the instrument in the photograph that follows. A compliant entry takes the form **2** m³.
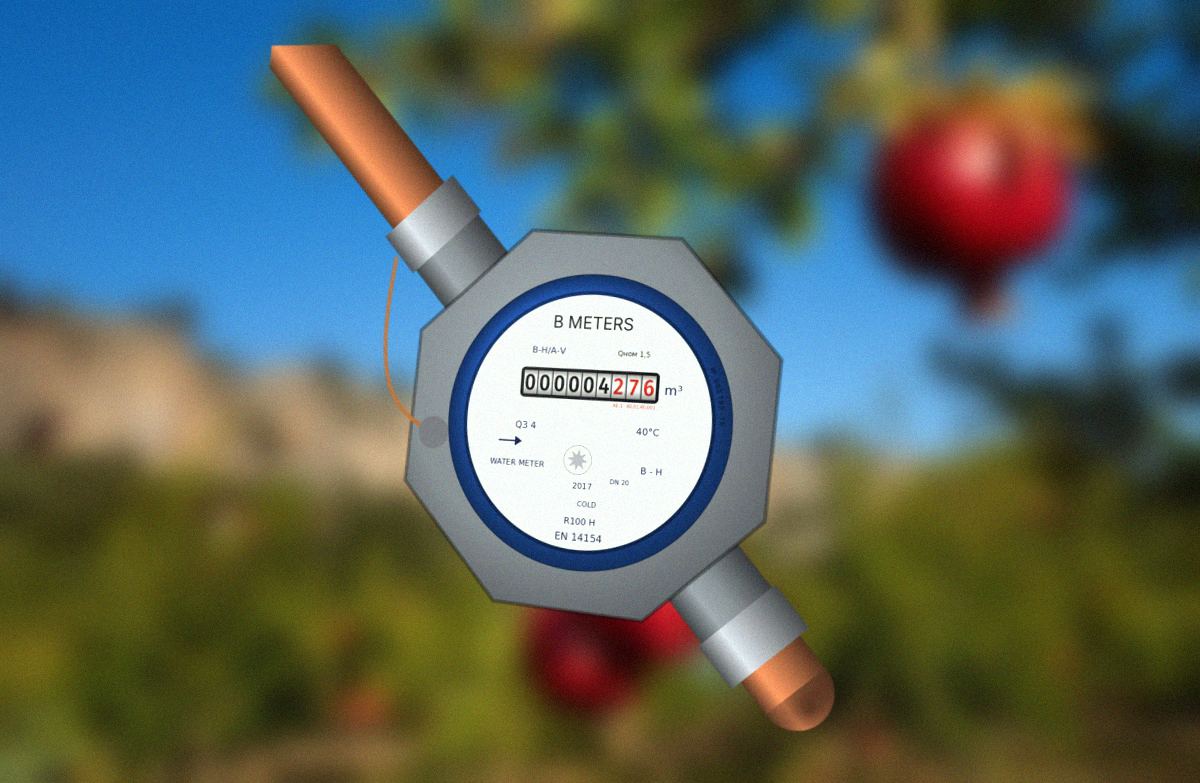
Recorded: **4.276** m³
